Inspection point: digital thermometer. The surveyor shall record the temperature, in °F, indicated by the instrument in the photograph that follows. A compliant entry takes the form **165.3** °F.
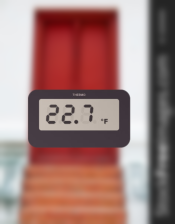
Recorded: **22.7** °F
